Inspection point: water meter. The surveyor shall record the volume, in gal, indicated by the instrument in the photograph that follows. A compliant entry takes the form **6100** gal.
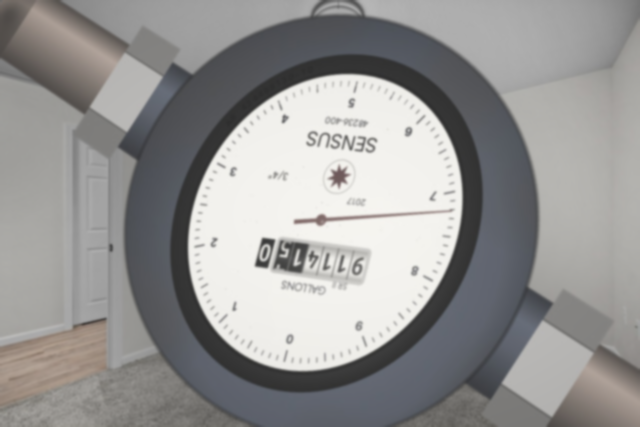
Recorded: **9114147.2** gal
